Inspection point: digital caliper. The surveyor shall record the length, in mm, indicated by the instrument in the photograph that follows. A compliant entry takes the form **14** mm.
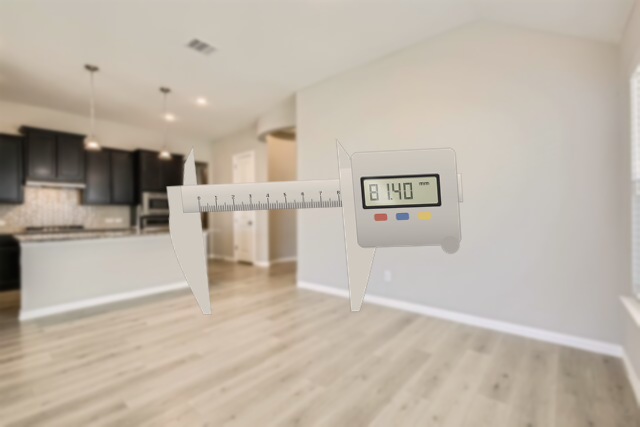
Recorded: **81.40** mm
